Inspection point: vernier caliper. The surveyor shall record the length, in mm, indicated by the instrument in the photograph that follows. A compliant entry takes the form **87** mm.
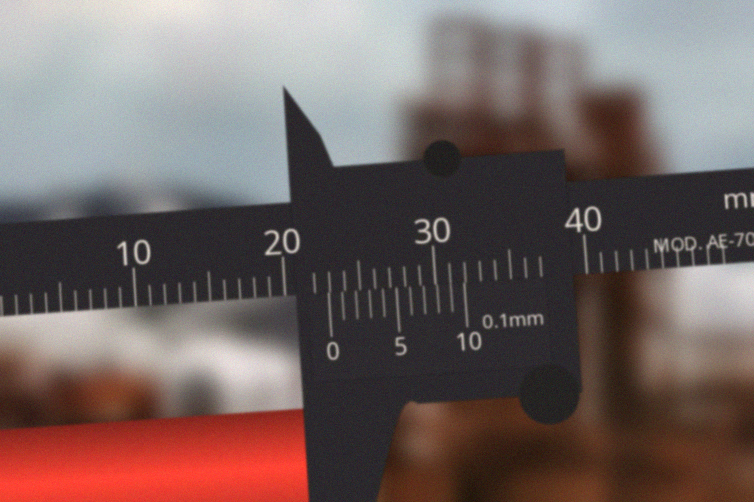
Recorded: **22.9** mm
